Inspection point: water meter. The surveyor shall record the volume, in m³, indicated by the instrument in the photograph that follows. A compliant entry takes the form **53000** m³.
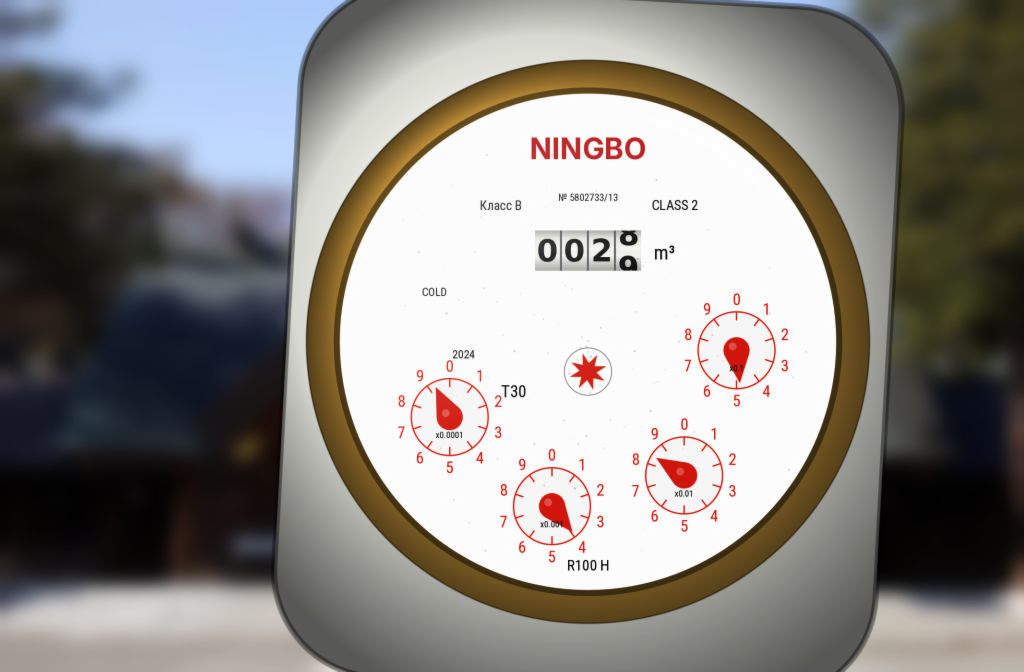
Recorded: **28.4839** m³
